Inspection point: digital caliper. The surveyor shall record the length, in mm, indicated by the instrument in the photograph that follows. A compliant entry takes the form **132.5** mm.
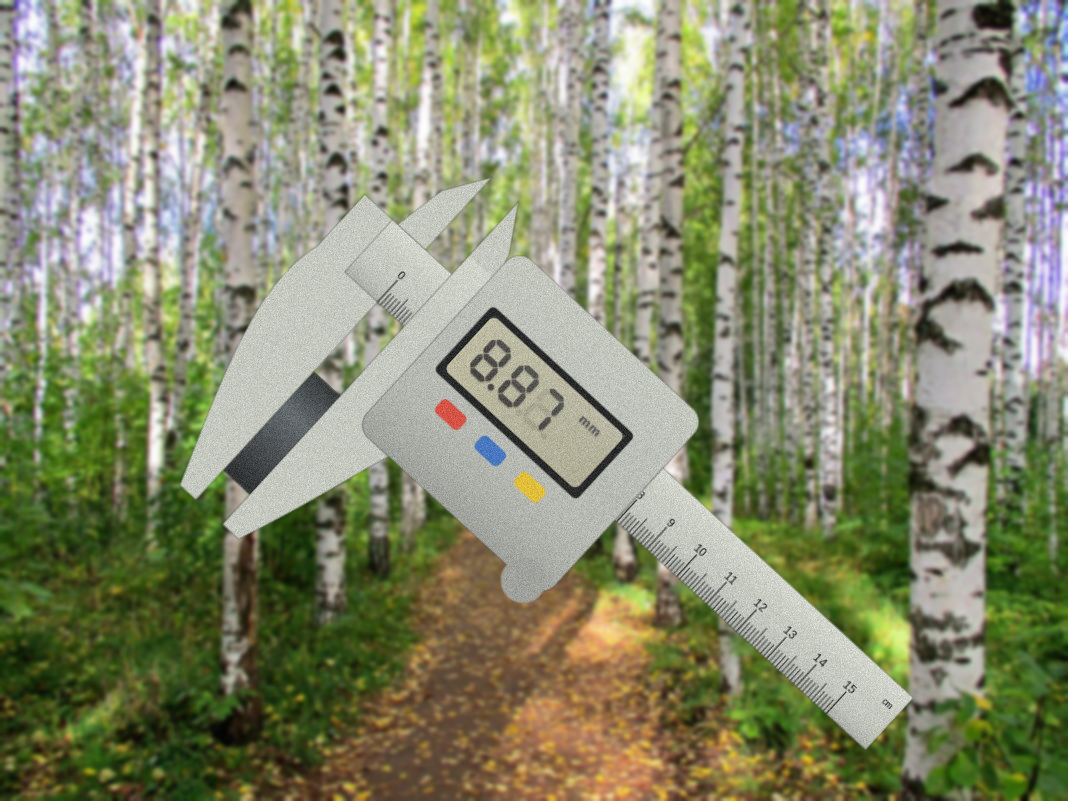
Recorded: **8.87** mm
